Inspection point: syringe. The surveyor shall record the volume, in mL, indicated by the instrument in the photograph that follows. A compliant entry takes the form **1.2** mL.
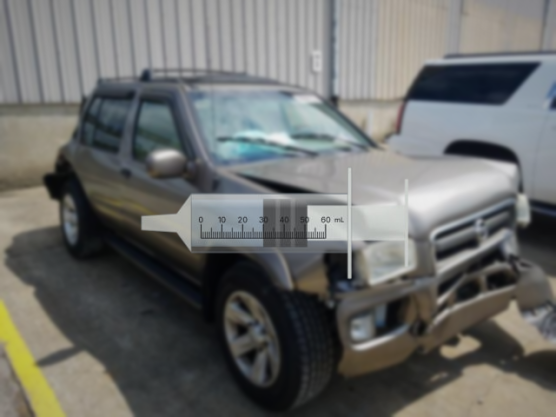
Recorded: **30** mL
